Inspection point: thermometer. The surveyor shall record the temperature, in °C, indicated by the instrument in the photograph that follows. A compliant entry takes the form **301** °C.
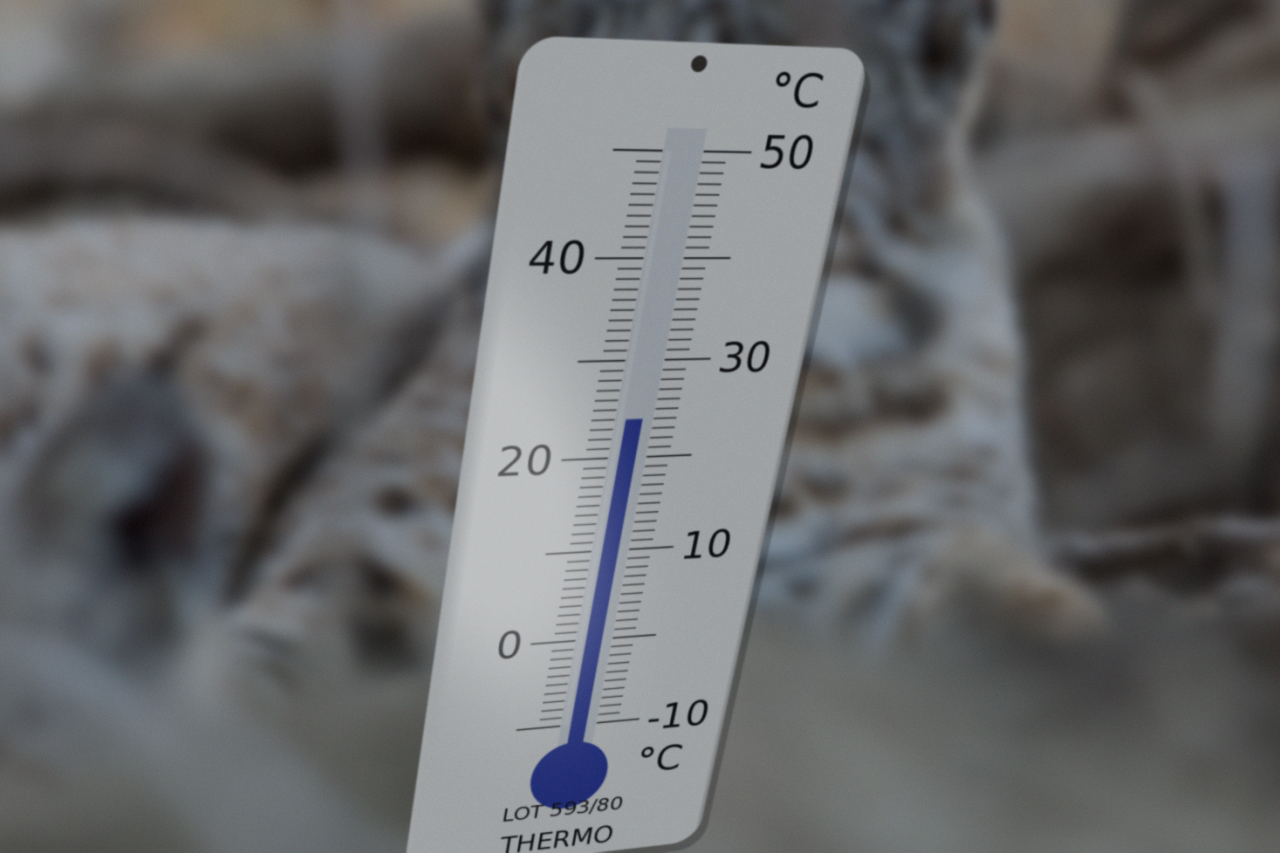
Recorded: **24** °C
